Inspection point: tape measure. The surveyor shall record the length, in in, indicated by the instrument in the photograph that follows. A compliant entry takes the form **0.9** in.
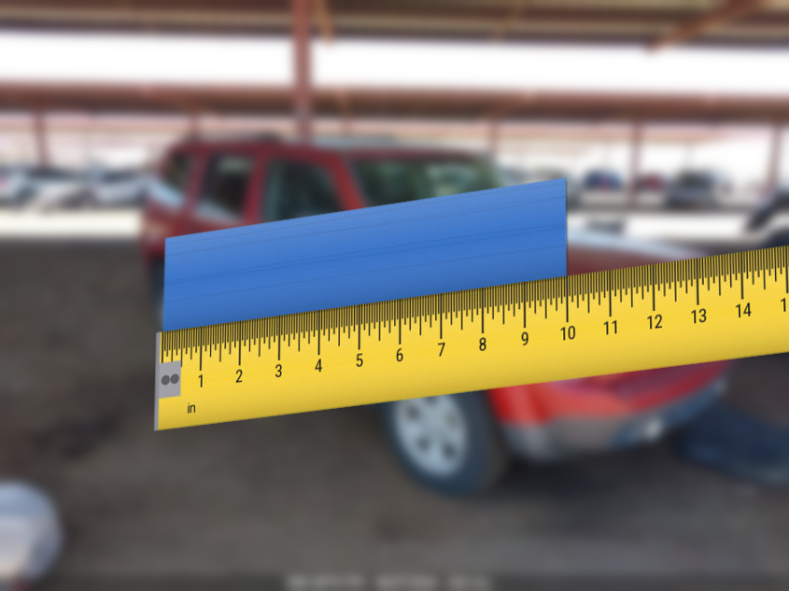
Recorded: **10** in
